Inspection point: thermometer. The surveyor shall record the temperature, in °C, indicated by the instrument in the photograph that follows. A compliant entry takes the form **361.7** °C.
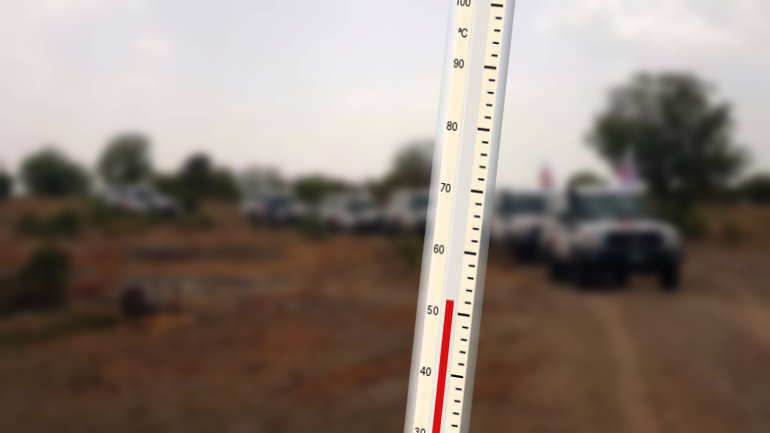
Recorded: **52** °C
